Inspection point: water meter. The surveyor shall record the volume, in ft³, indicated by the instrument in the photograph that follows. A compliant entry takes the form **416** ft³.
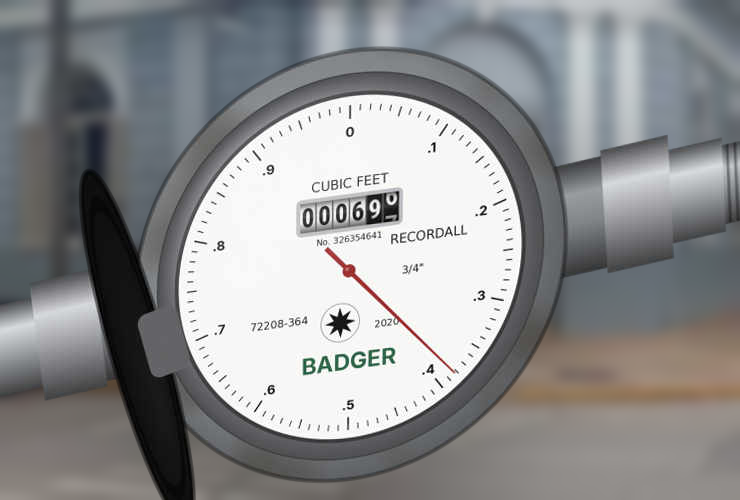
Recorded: **696.38** ft³
